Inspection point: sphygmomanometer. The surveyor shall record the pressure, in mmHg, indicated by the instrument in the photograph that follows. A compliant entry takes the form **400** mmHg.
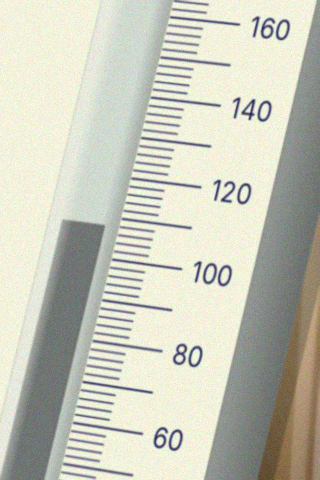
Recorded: **108** mmHg
